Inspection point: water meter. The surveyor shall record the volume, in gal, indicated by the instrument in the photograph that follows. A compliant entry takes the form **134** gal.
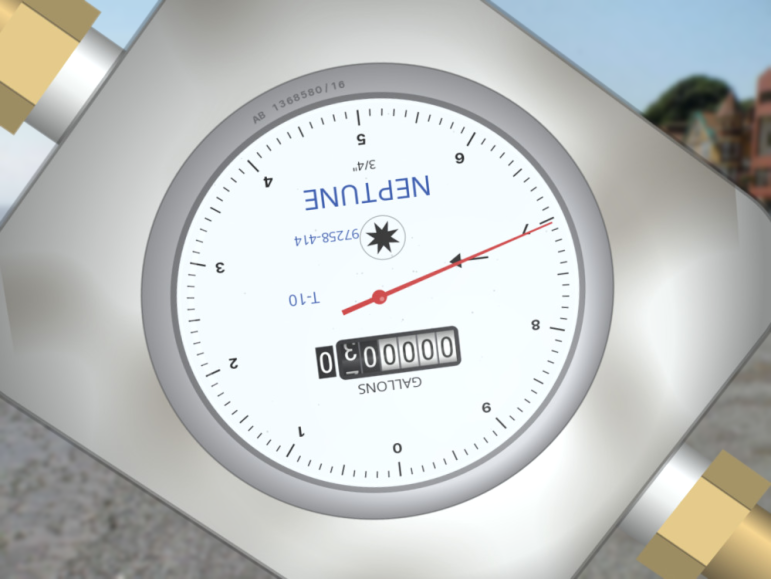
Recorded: **27.0** gal
